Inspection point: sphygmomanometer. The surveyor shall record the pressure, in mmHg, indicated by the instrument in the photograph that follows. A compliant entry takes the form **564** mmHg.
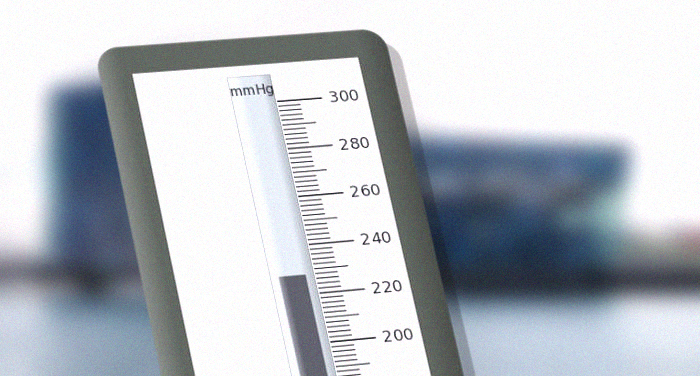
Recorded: **228** mmHg
